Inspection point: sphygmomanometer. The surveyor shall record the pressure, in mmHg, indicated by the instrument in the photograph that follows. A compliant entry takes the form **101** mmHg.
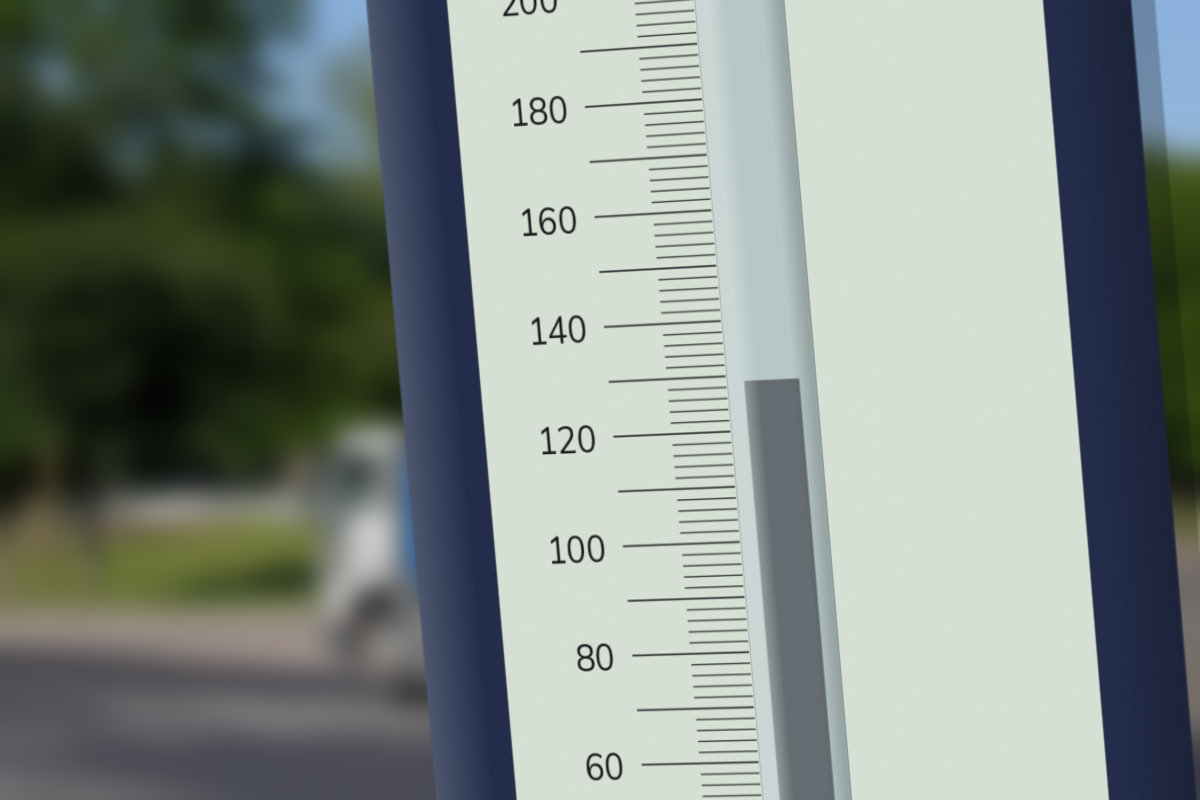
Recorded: **129** mmHg
